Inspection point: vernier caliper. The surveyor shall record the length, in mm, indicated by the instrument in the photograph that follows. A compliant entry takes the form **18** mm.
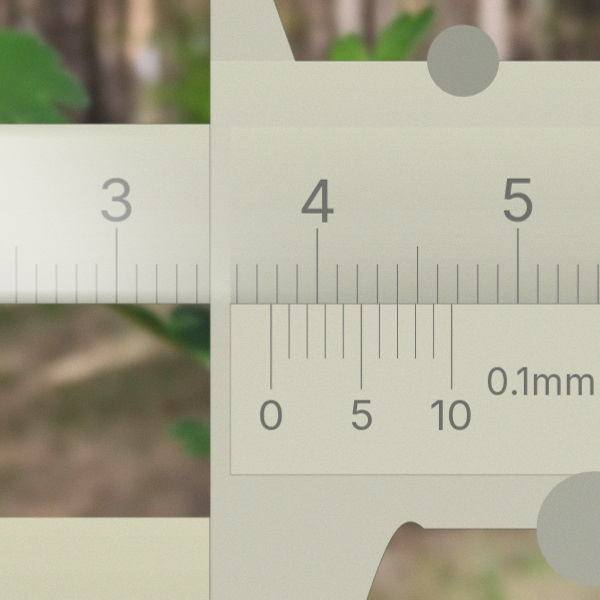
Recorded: **37.7** mm
